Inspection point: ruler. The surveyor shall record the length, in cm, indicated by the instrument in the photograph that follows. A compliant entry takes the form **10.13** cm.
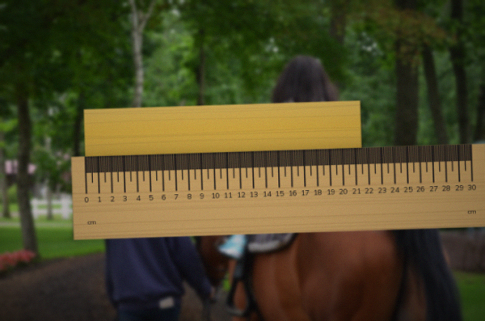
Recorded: **21.5** cm
